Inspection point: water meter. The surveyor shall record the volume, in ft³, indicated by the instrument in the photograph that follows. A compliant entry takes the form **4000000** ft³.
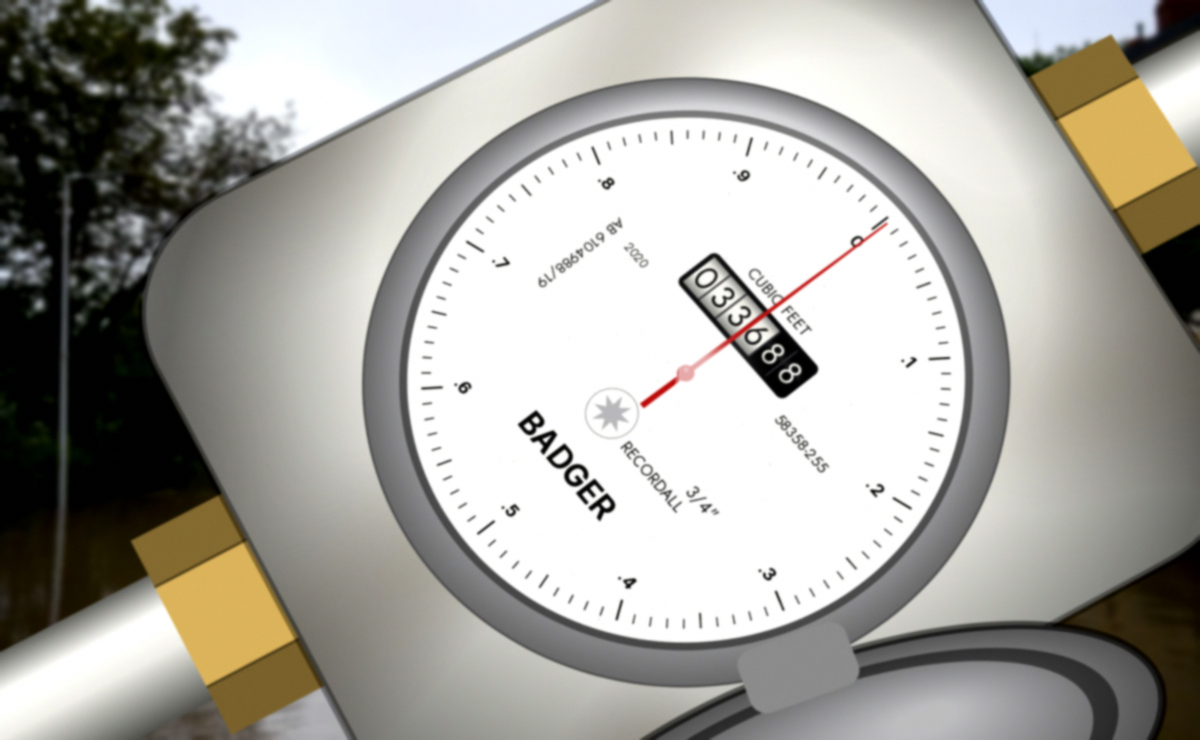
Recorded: **33688.00** ft³
